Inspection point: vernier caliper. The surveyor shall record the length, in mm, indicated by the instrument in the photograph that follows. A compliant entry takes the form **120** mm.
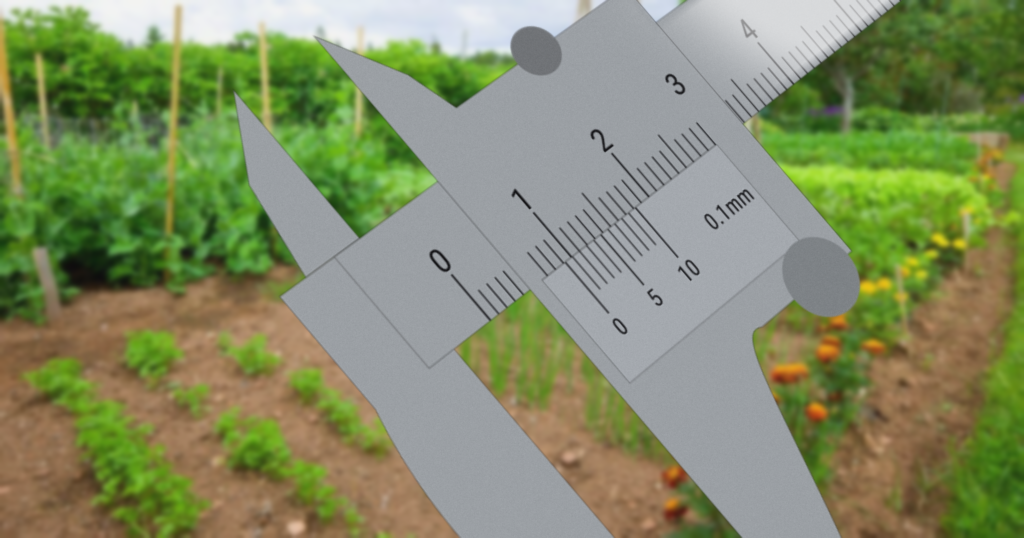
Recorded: **9.2** mm
